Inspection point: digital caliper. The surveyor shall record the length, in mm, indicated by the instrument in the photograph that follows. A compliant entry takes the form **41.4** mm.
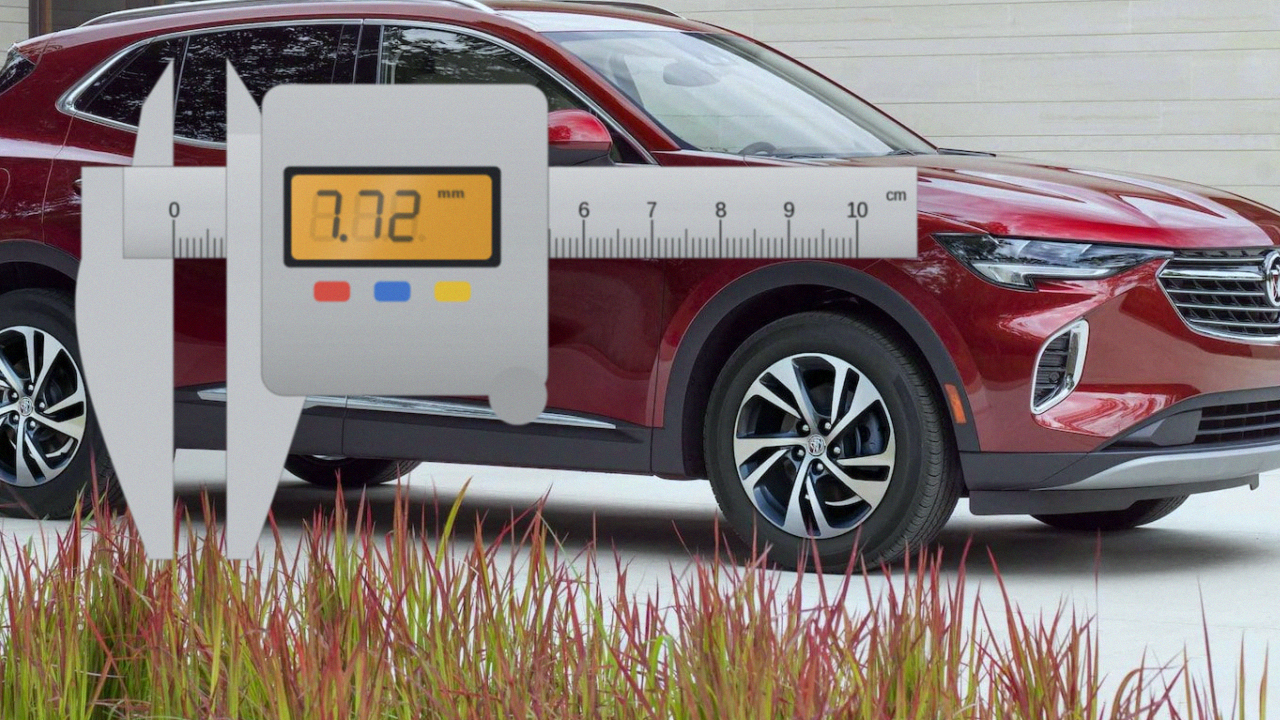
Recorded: **7.72** mm
